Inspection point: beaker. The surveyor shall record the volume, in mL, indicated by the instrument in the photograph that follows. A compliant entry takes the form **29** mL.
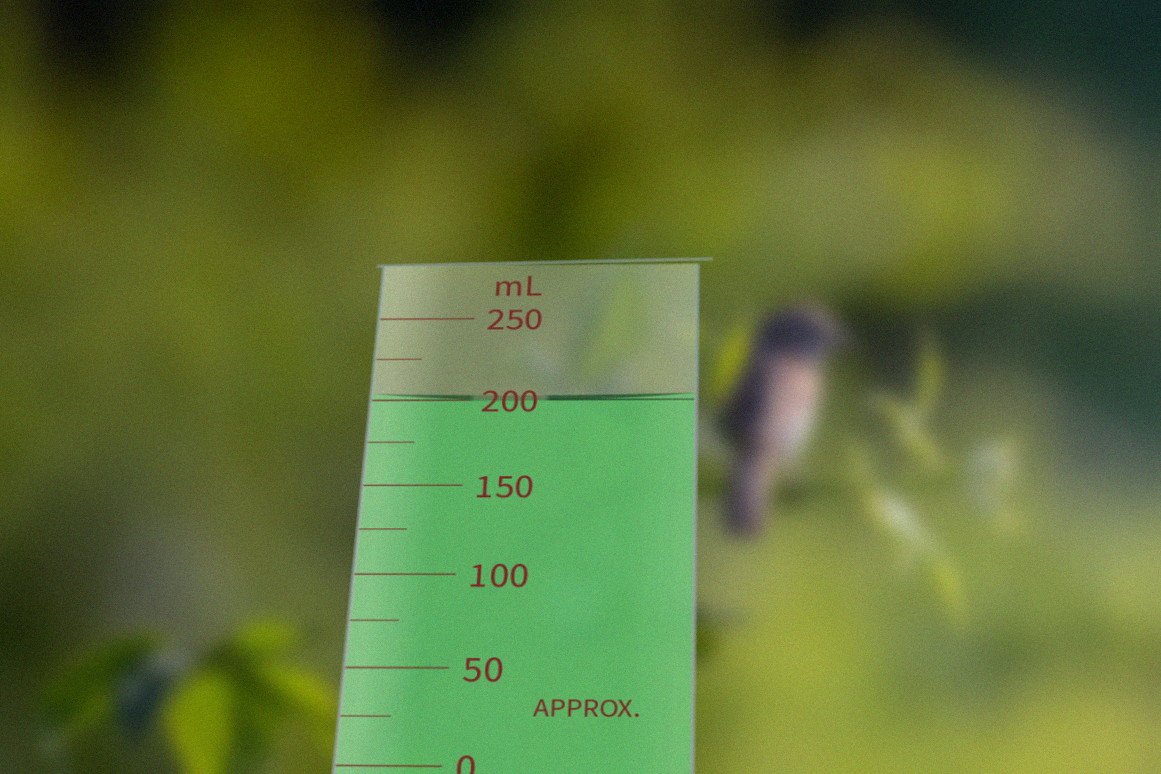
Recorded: **200** mL
